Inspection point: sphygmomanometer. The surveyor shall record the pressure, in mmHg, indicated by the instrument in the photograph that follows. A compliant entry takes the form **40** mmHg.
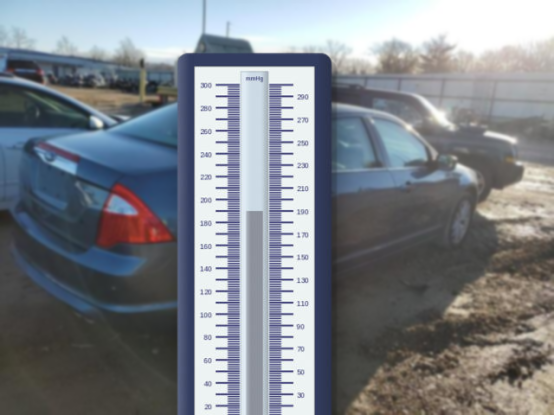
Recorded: **190** mmHg
